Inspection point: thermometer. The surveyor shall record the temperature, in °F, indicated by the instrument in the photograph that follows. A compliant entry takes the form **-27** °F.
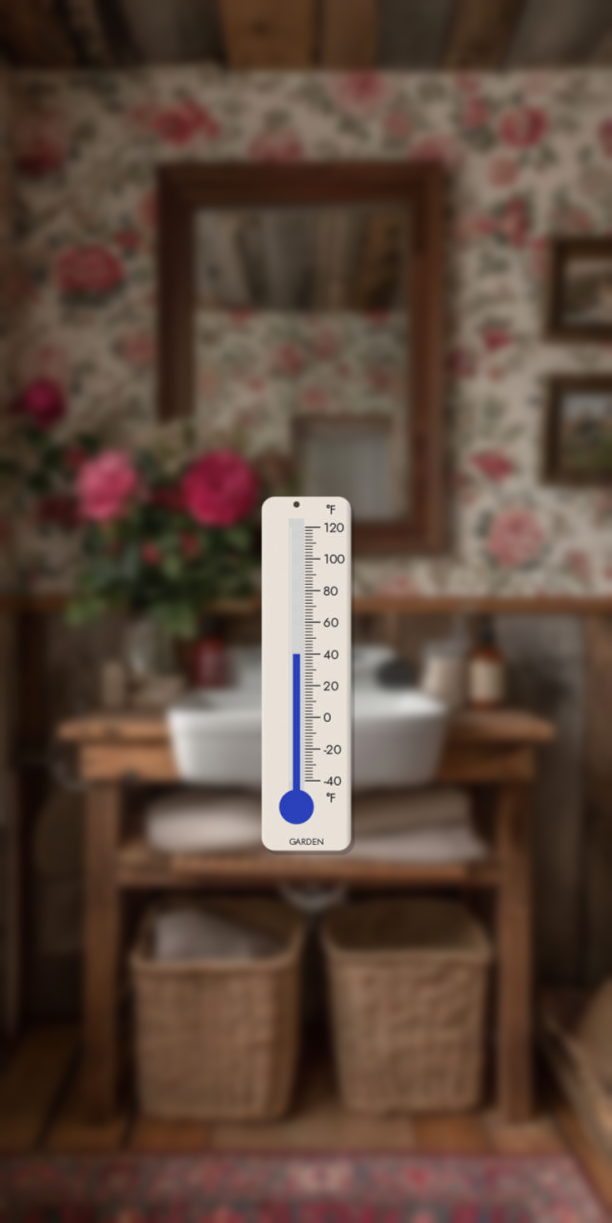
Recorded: **40** °F
